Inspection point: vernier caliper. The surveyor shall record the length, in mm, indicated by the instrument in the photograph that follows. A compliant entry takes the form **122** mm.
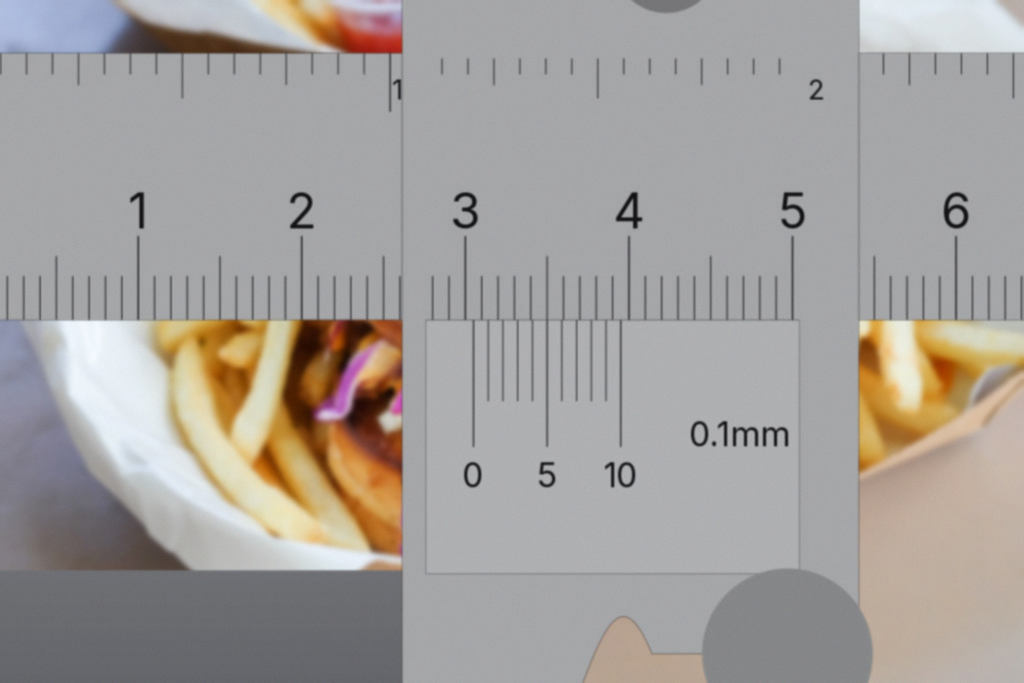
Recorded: **30.5** mm
